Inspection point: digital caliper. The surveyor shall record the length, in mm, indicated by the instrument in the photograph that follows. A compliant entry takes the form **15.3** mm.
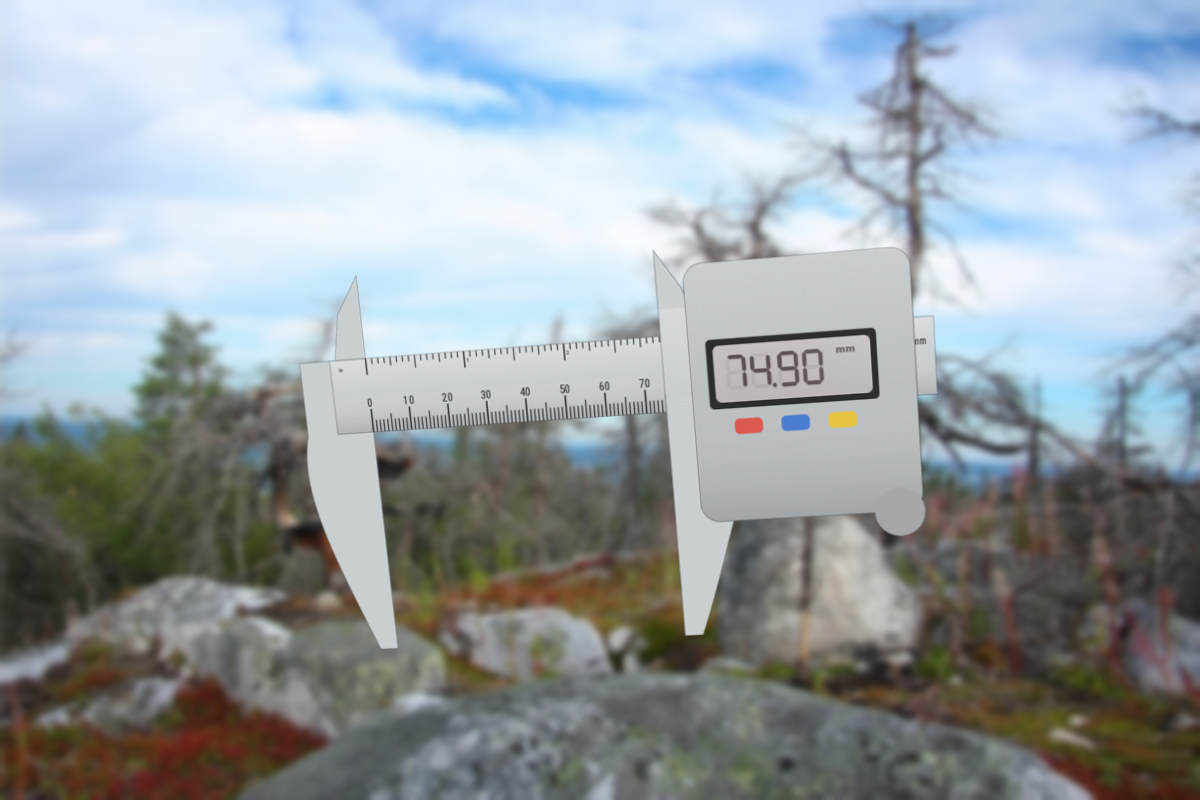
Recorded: **74.90** mm
